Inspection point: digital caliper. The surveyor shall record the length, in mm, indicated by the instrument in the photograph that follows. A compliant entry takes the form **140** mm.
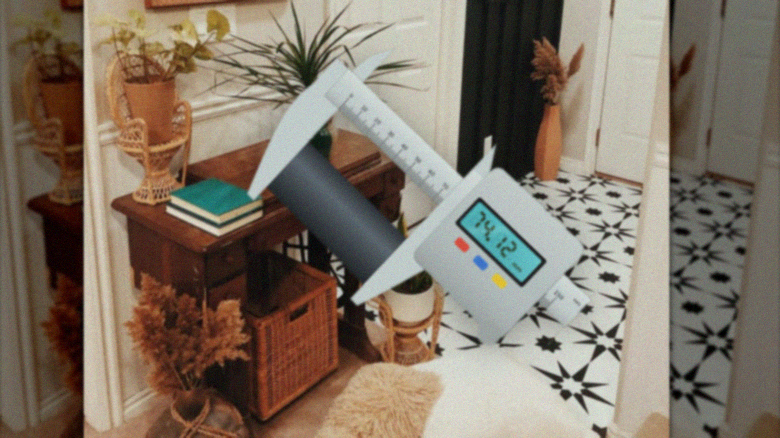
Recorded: **74.12** mm
